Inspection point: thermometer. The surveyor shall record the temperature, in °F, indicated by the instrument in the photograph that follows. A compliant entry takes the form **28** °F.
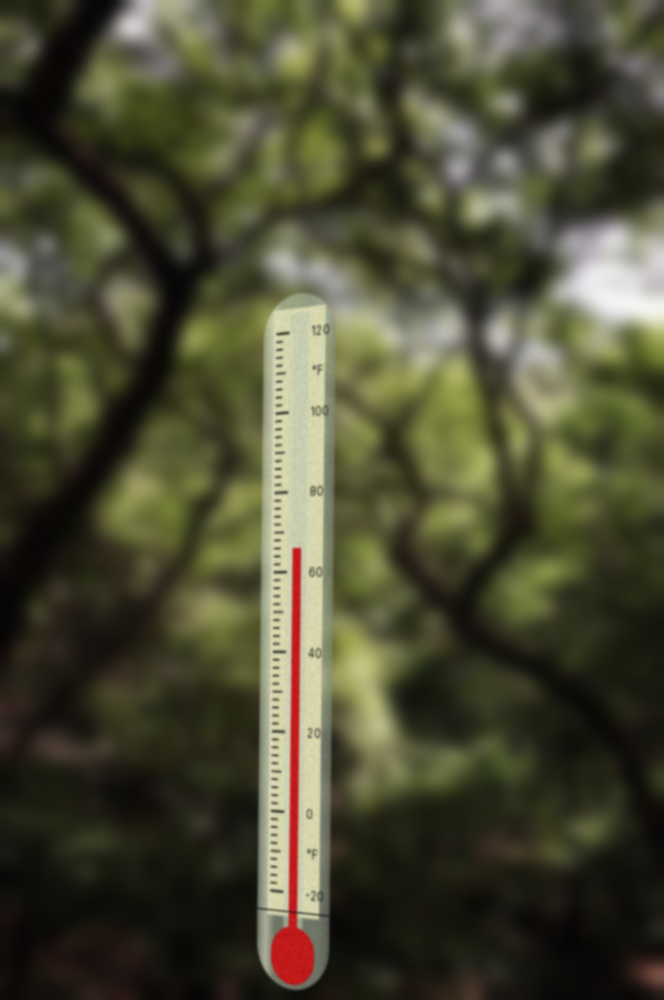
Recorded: **66** °F
